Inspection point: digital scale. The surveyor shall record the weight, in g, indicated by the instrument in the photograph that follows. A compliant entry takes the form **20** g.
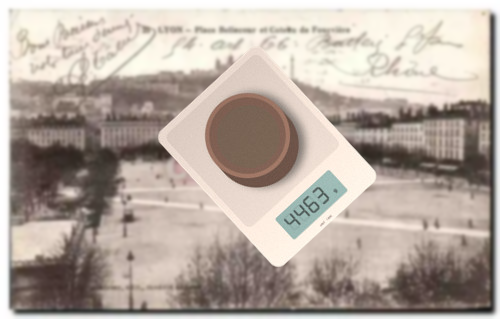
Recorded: **4463** g
